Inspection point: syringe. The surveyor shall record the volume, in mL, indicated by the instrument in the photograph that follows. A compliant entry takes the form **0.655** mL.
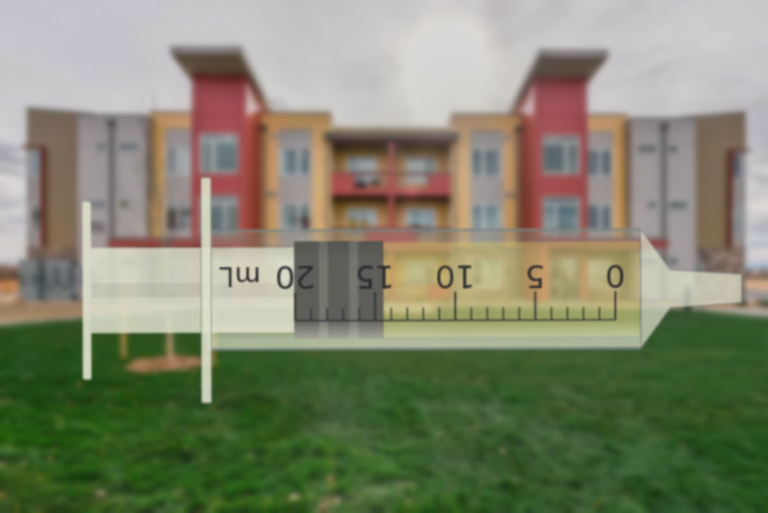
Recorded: **14.5** mL
